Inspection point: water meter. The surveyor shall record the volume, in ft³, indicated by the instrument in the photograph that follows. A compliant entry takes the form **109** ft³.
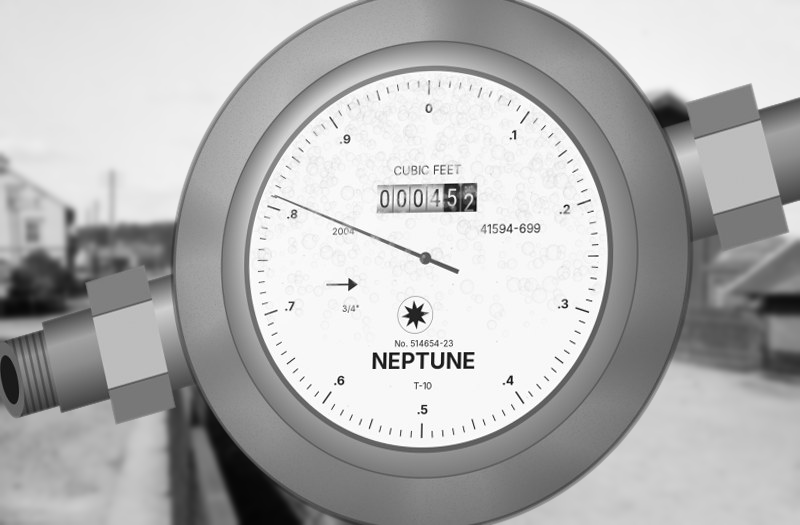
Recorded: **451.81** ft³
